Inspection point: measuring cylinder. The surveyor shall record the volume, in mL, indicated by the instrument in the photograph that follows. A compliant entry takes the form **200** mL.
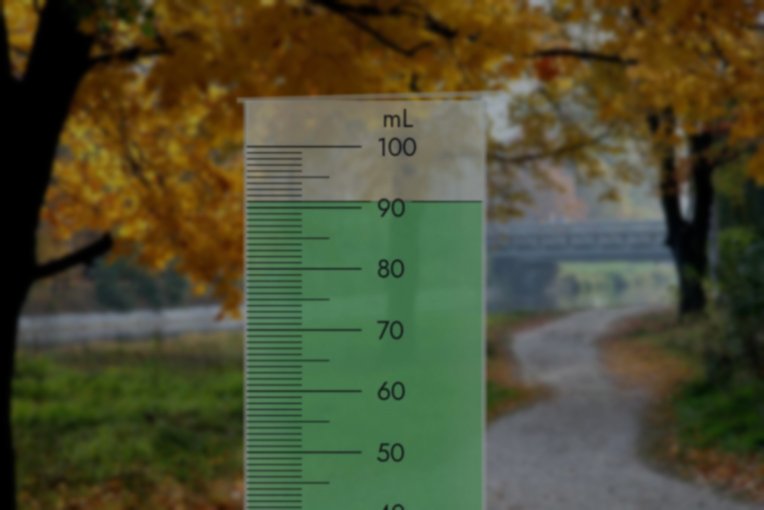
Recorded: **91** mL
